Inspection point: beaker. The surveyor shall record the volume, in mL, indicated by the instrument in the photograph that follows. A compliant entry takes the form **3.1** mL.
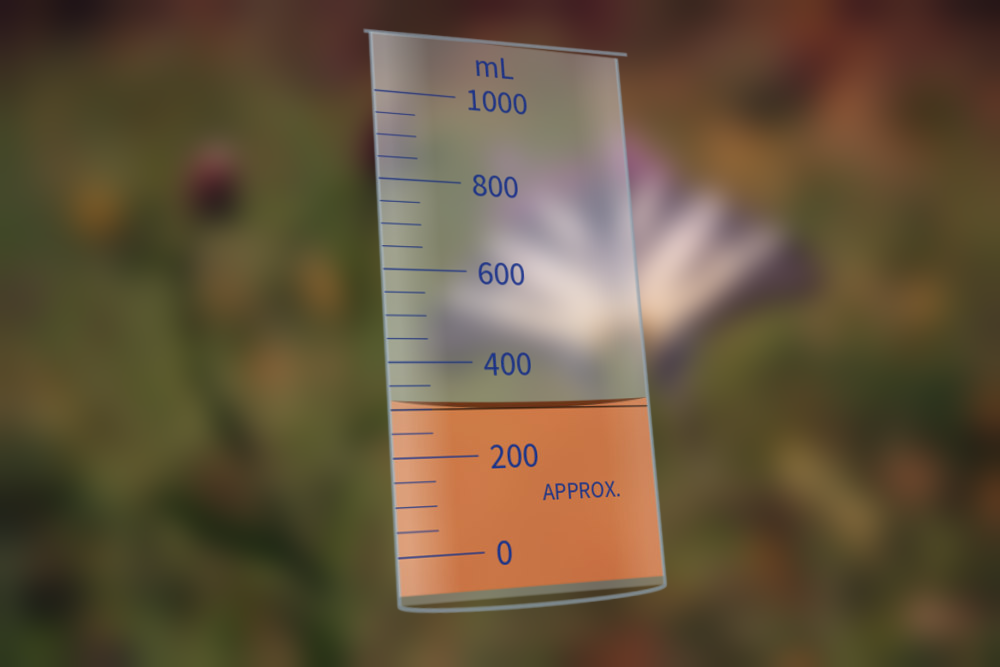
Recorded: **300** mL
